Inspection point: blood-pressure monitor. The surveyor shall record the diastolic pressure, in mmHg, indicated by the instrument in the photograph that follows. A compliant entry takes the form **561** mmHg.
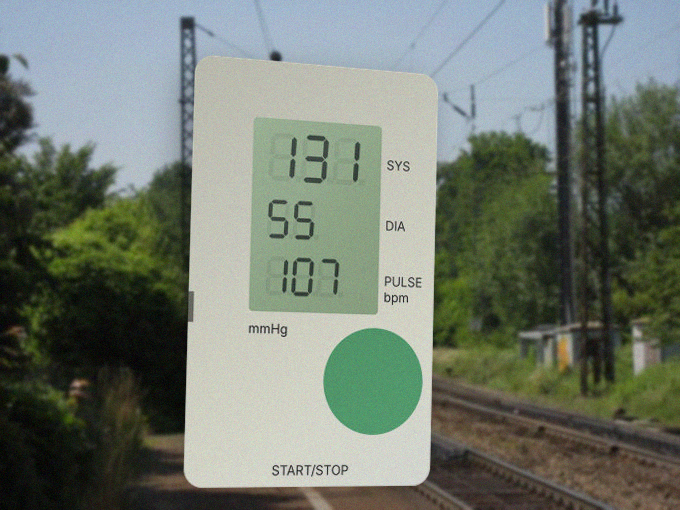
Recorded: **55** mmHg
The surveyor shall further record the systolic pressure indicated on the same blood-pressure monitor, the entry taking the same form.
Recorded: **131** mmHg
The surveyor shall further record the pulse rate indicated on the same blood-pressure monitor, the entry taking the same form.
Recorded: **107** bpm
